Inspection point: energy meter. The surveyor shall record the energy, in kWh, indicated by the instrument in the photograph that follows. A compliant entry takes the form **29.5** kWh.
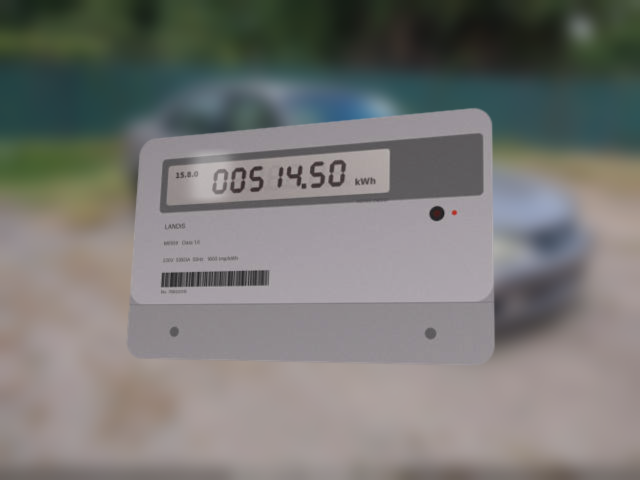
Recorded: **514.50** kWh
